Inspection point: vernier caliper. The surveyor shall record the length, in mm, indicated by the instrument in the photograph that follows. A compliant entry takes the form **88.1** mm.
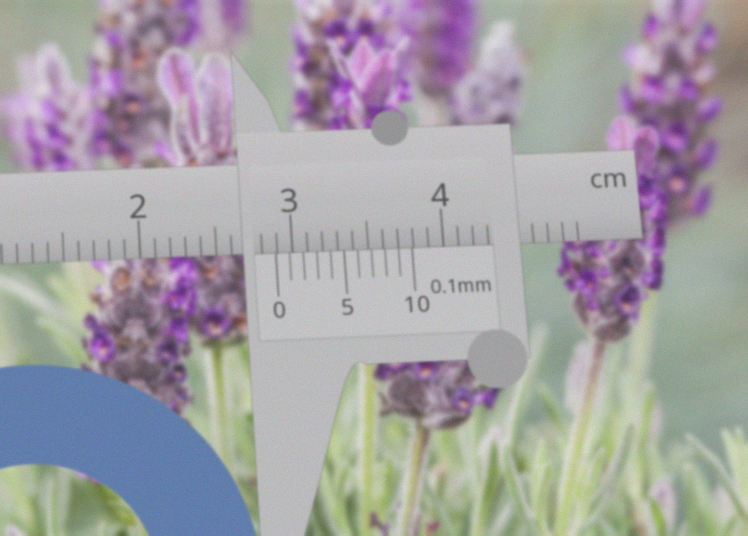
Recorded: **28.9** mm
